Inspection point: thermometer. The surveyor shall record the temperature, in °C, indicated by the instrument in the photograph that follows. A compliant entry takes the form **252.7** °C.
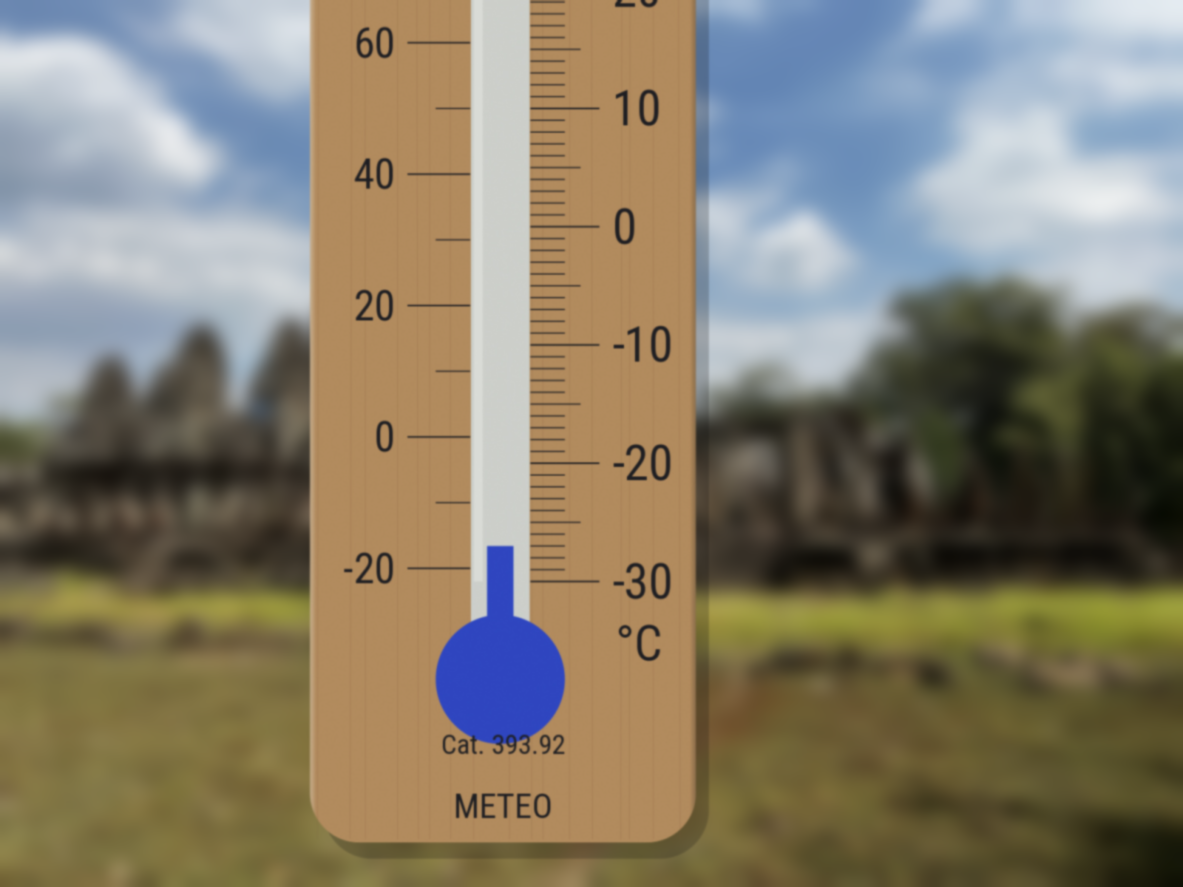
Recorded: **-27** °C
